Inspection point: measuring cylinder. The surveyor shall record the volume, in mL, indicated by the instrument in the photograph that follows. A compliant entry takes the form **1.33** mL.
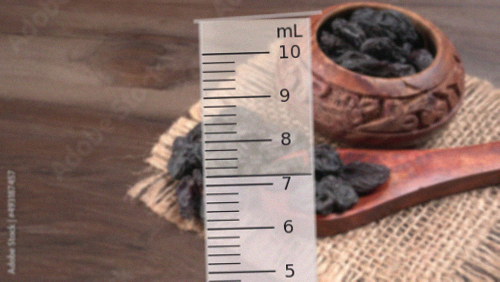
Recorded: **7.2** mL
